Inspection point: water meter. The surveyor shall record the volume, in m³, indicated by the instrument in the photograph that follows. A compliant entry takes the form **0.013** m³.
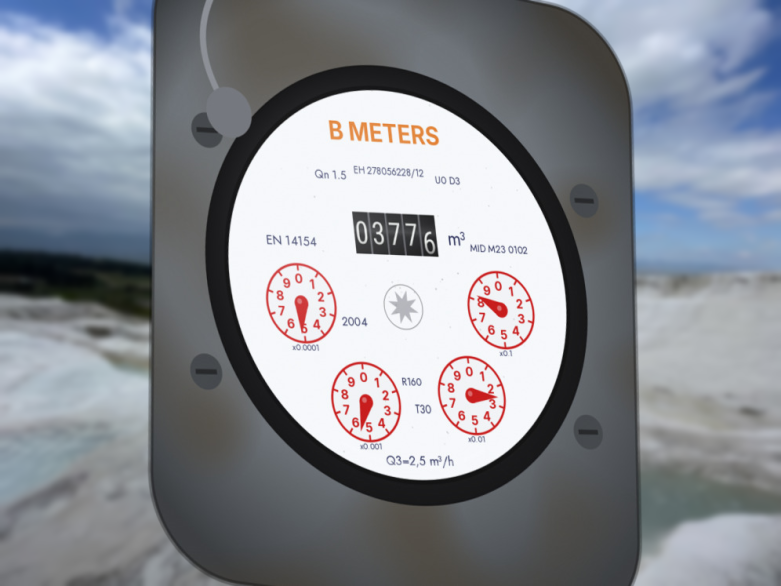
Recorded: **3775.8255** m³
